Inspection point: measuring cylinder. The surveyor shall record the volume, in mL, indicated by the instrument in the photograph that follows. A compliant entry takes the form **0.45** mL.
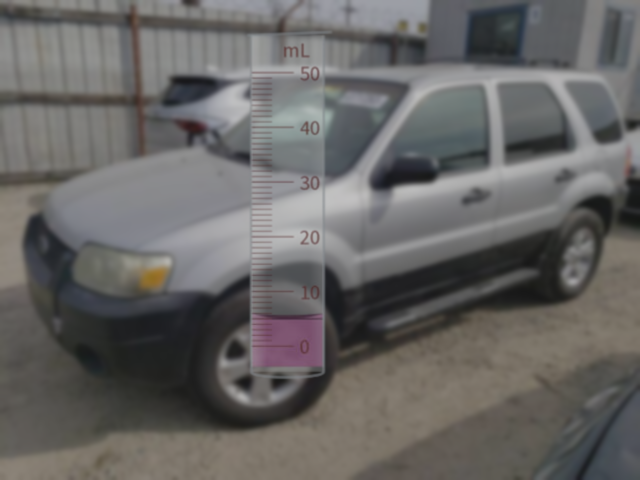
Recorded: **5** mL
